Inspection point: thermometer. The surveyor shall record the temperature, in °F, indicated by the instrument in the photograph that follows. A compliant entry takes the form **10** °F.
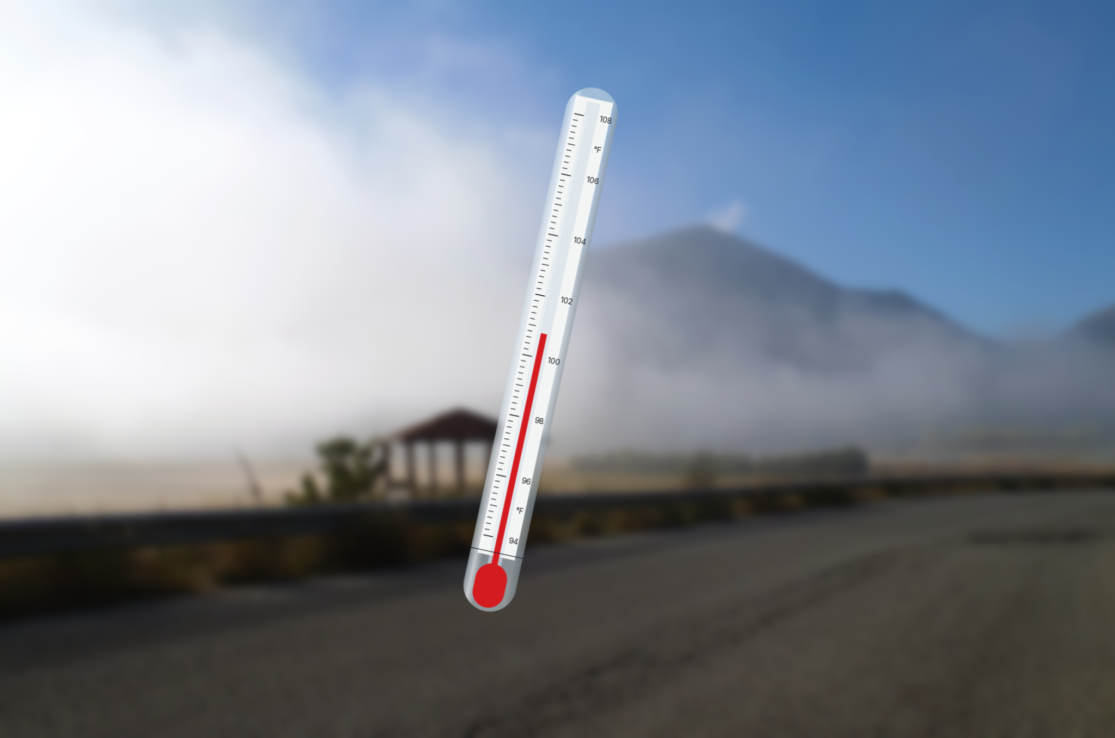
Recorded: **100.8** °F
